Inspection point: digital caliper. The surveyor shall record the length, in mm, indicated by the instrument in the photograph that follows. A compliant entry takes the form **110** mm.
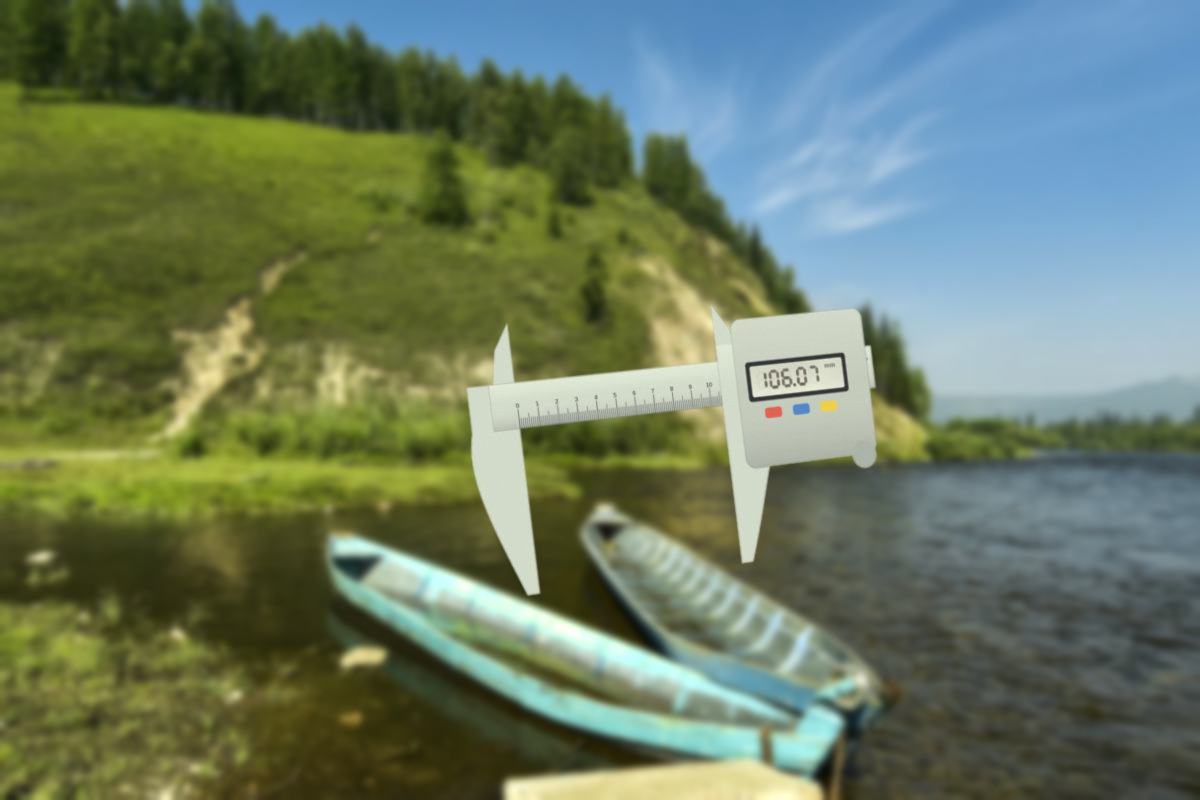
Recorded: **106.07** mm
